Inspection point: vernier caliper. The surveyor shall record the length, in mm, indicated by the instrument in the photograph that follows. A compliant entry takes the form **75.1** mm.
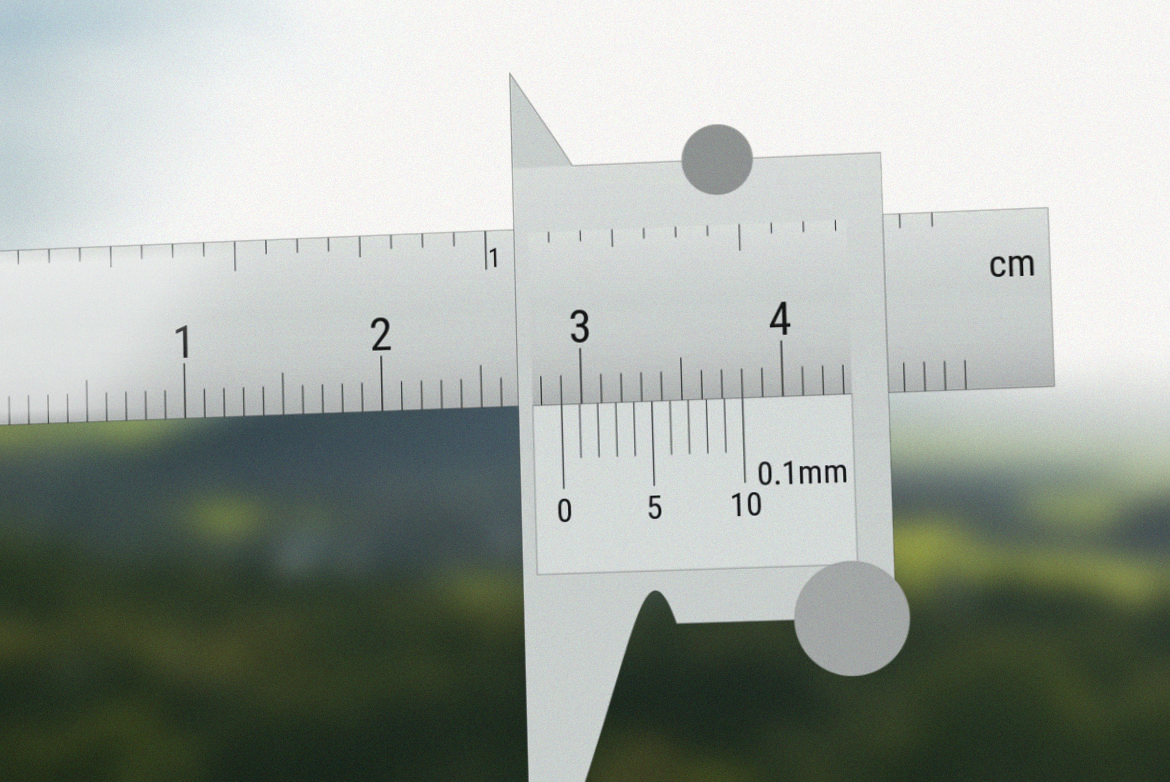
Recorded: **29.0** mm
